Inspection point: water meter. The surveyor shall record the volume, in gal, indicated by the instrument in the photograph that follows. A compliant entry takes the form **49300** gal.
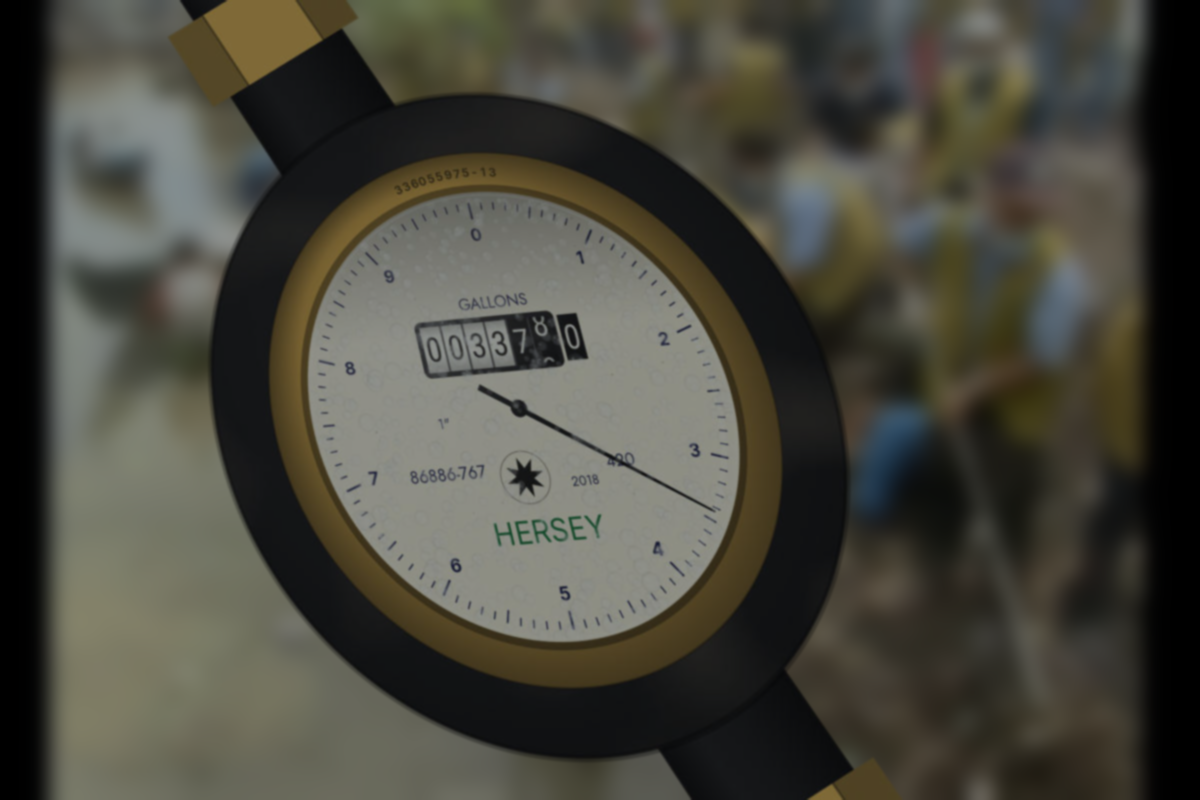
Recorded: **33783.4** gal
